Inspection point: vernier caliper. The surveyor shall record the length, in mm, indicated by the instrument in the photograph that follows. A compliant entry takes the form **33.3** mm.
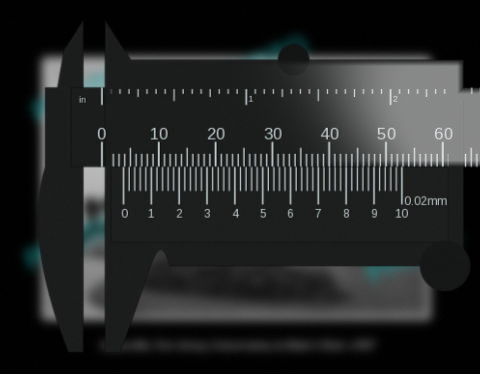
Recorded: **3.8** mm
